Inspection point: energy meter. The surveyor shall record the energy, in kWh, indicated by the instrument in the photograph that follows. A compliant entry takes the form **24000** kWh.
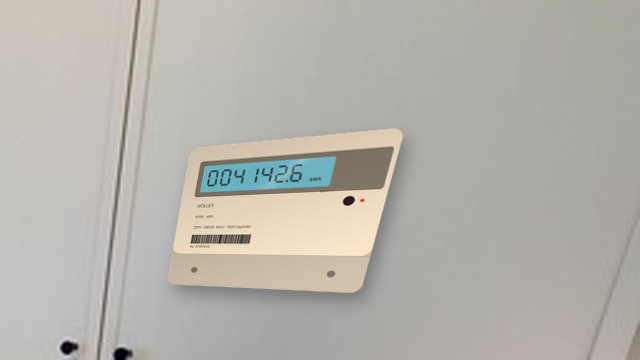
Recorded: **4142.6** kWh
